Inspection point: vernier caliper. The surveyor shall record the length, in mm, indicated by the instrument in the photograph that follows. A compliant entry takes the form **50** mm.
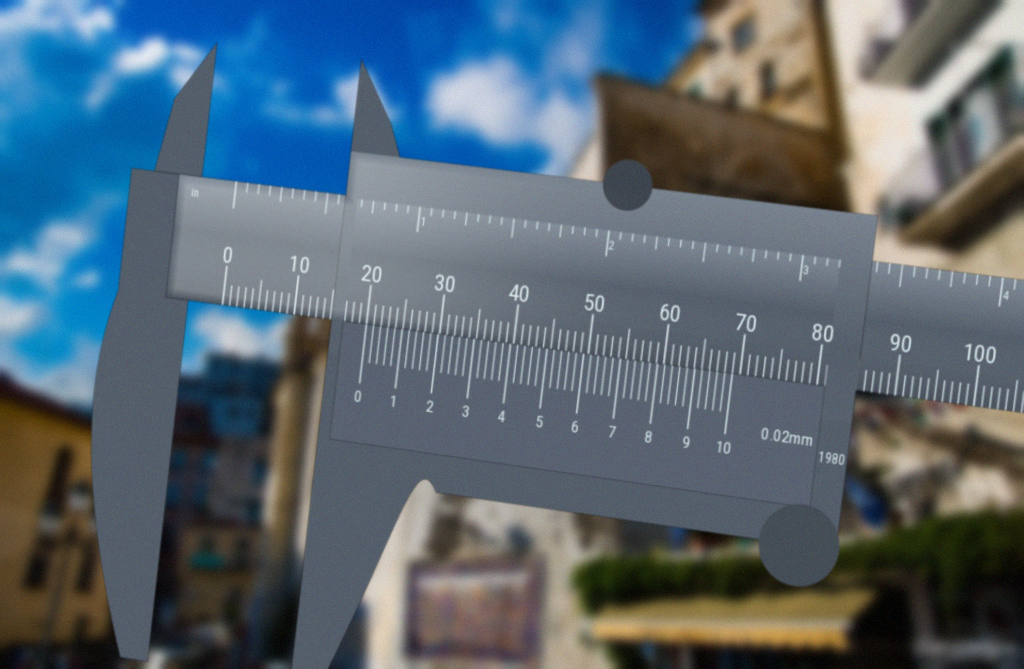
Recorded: **20.0** mm
